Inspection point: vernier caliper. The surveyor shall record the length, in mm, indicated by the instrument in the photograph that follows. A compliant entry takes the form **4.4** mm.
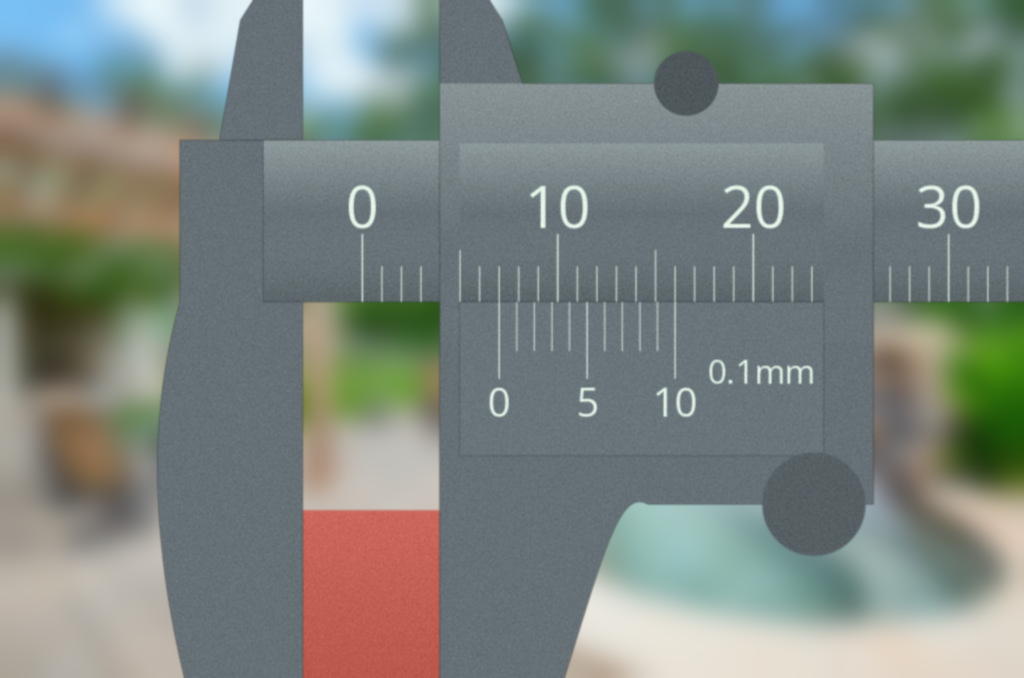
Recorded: **7.0** mm
